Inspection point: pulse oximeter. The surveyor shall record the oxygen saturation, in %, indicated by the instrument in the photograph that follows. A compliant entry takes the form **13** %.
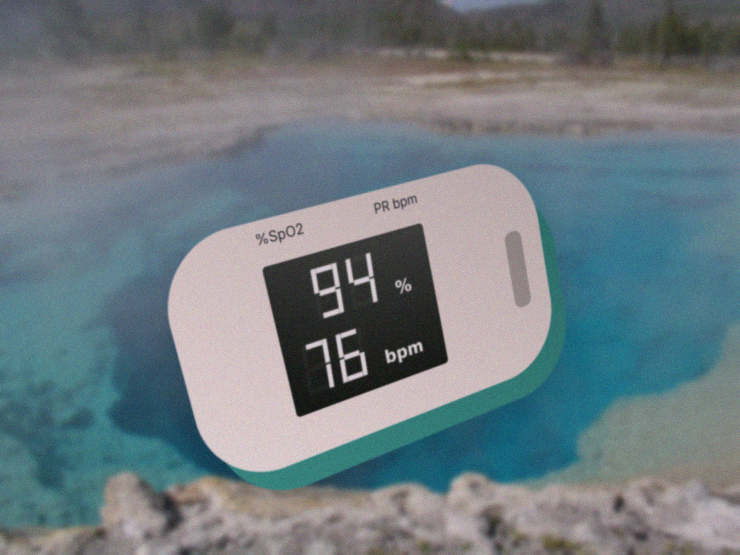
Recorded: **94** %
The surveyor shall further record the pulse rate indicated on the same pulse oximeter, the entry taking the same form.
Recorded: **76** bpm
